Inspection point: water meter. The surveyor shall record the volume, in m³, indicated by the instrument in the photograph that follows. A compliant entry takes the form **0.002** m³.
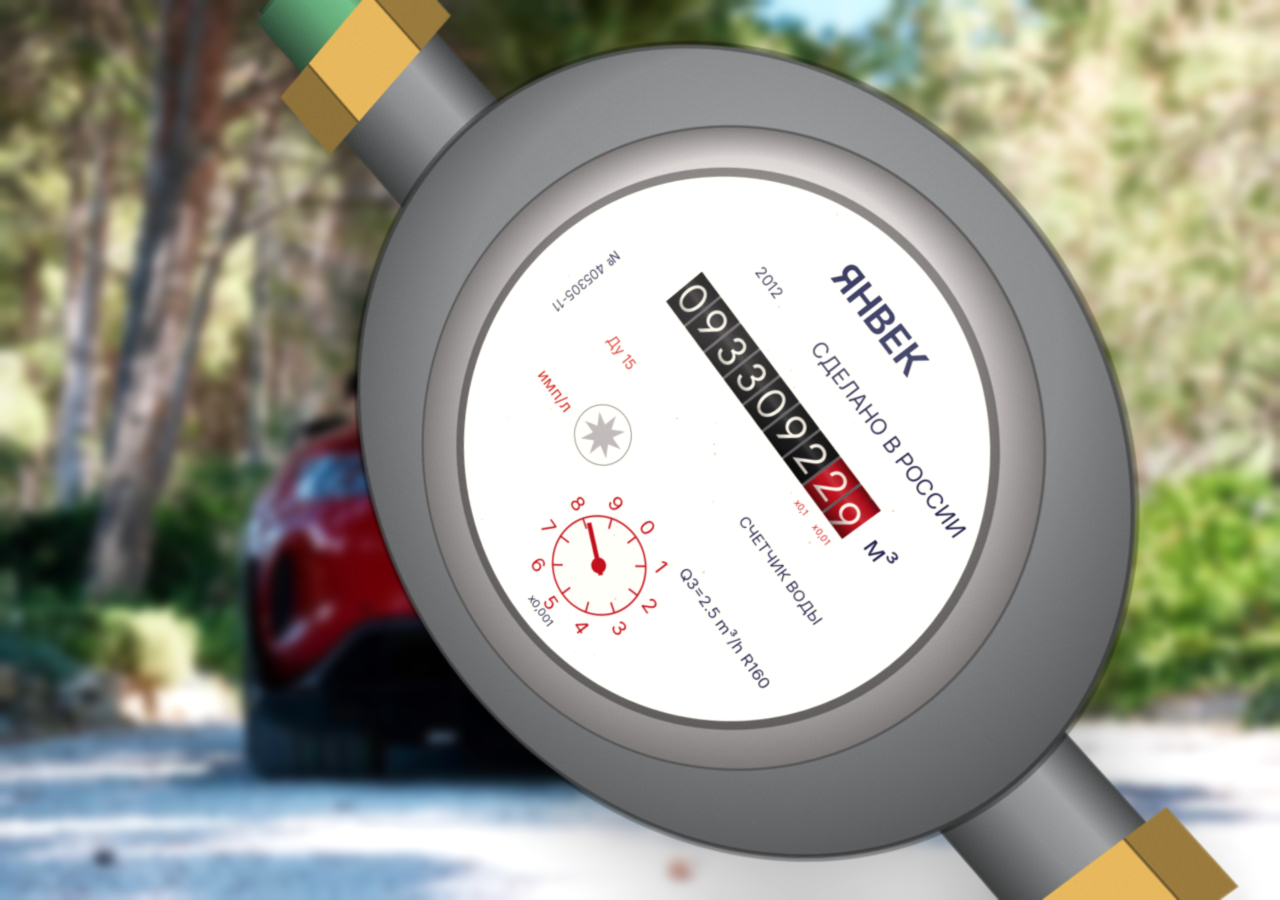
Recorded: **933092.288** m³
